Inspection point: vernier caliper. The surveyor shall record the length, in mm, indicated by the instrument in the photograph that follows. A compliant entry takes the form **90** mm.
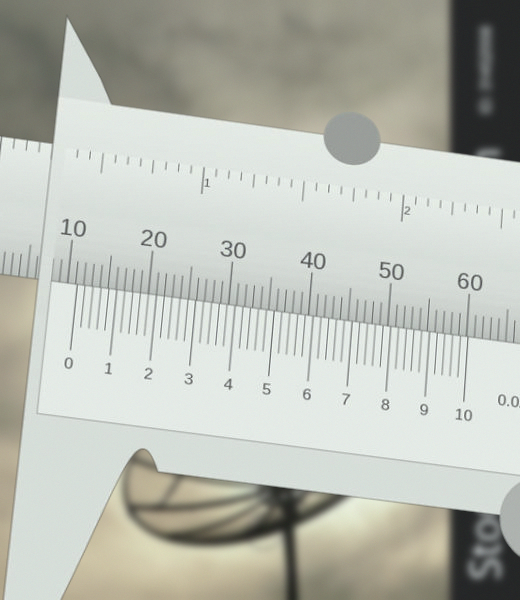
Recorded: **11.2** mm
